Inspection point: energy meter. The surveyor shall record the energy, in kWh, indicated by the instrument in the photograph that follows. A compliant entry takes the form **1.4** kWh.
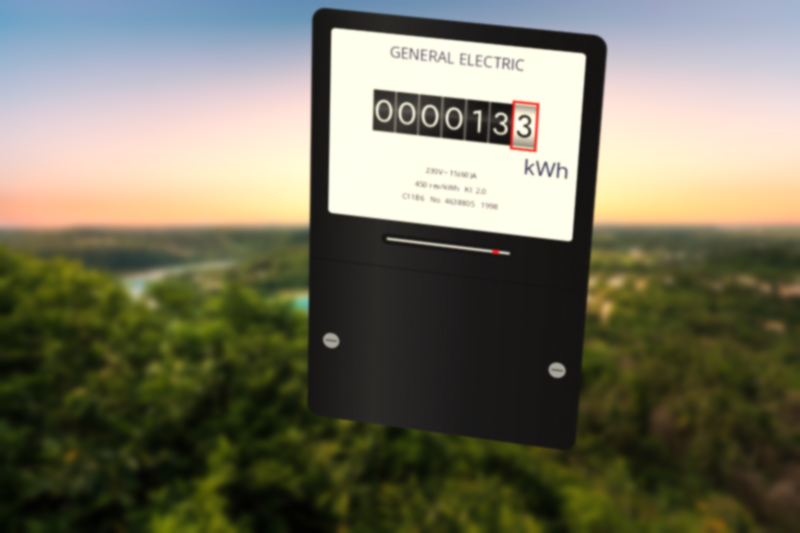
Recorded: **13.3** kWh
